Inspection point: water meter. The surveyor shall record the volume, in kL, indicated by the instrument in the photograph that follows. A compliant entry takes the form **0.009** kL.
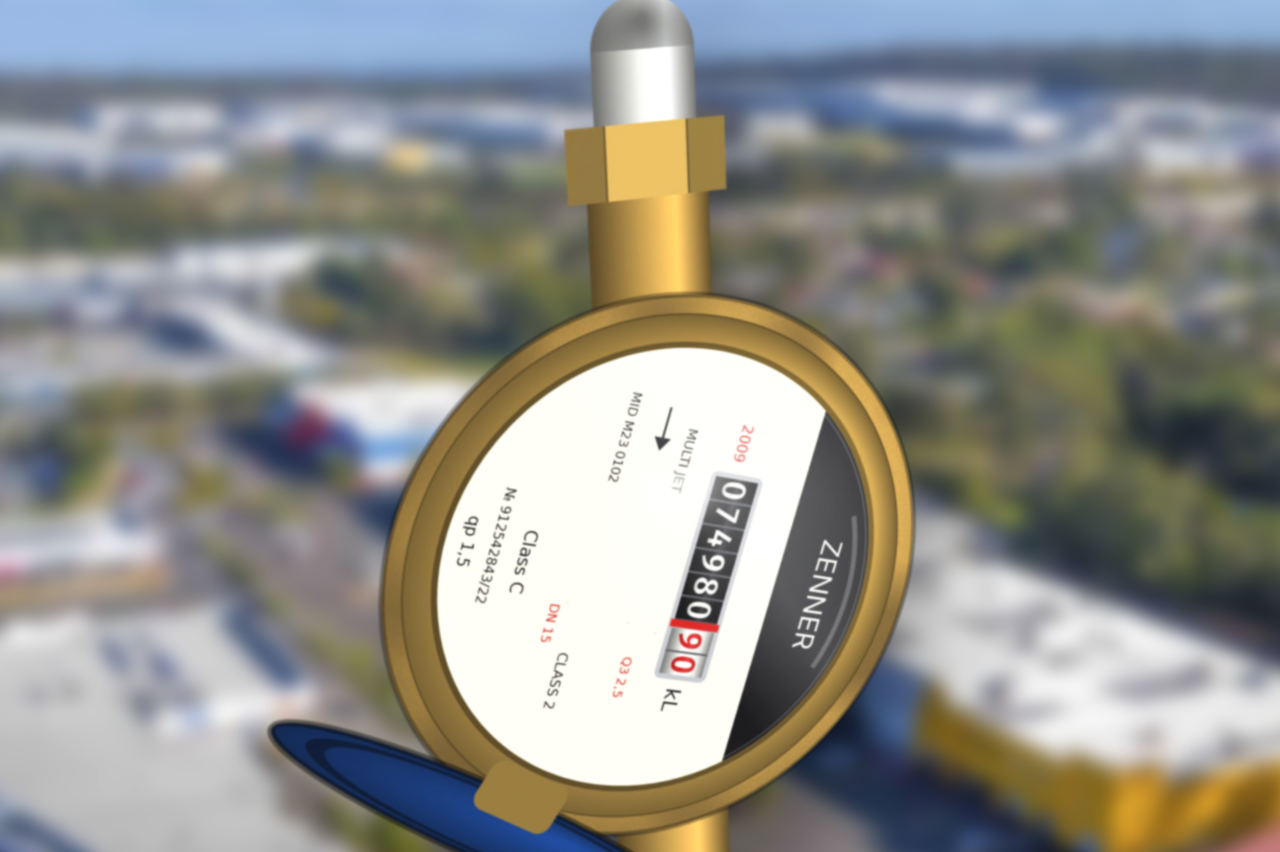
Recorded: **74980.90** kL
